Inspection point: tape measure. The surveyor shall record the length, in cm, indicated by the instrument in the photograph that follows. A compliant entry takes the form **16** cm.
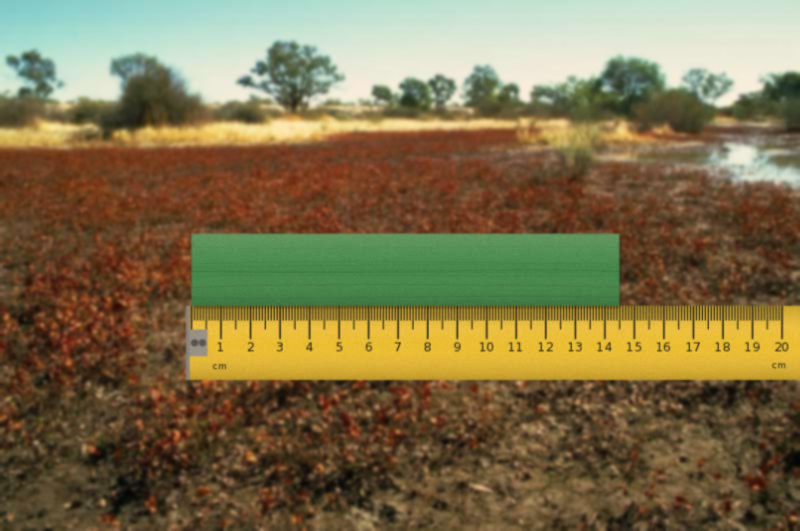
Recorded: **14.5** cm
